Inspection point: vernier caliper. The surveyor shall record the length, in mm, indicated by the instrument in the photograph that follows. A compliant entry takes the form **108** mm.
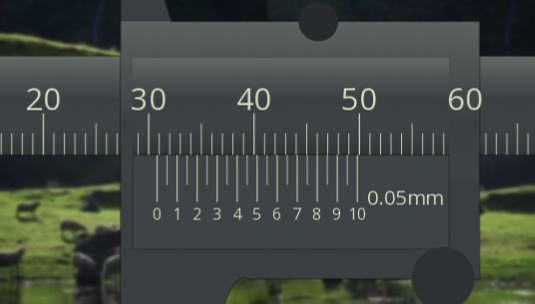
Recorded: **30.8** mm
